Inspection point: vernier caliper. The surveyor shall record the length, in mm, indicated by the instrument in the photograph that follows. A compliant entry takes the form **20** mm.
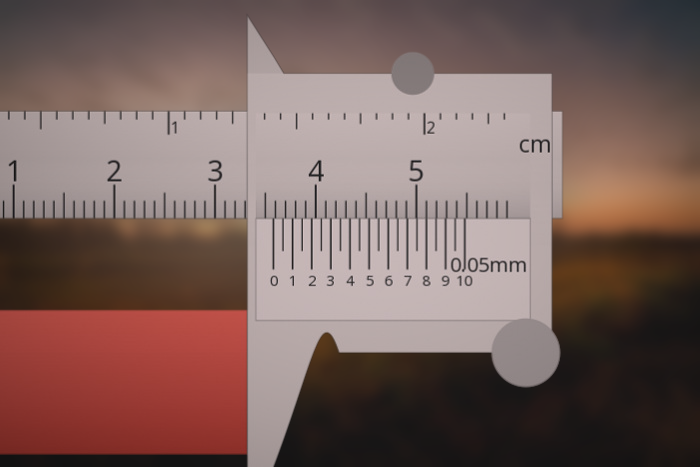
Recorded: **35.8** mm
